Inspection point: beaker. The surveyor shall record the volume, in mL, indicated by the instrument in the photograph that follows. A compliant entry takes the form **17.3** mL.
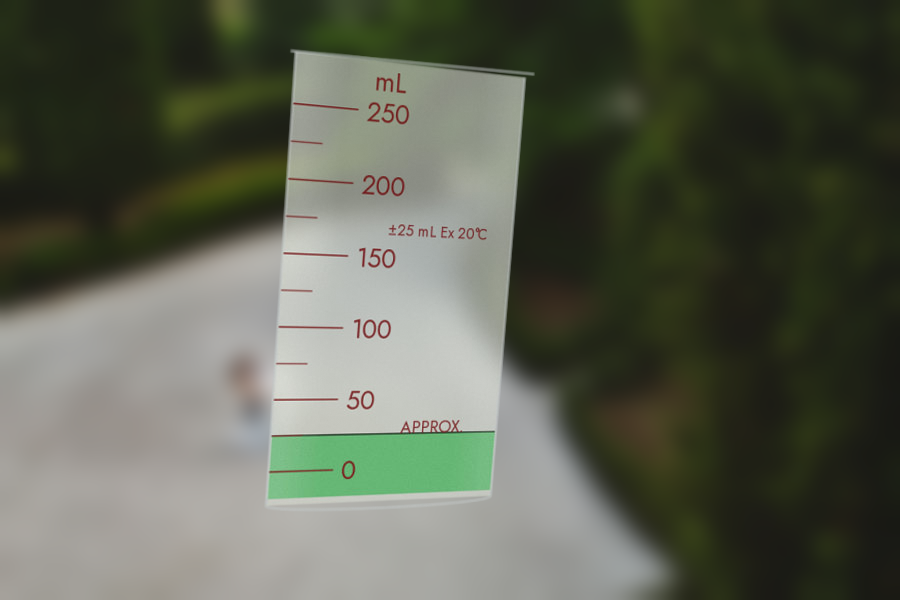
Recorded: **25** mL
